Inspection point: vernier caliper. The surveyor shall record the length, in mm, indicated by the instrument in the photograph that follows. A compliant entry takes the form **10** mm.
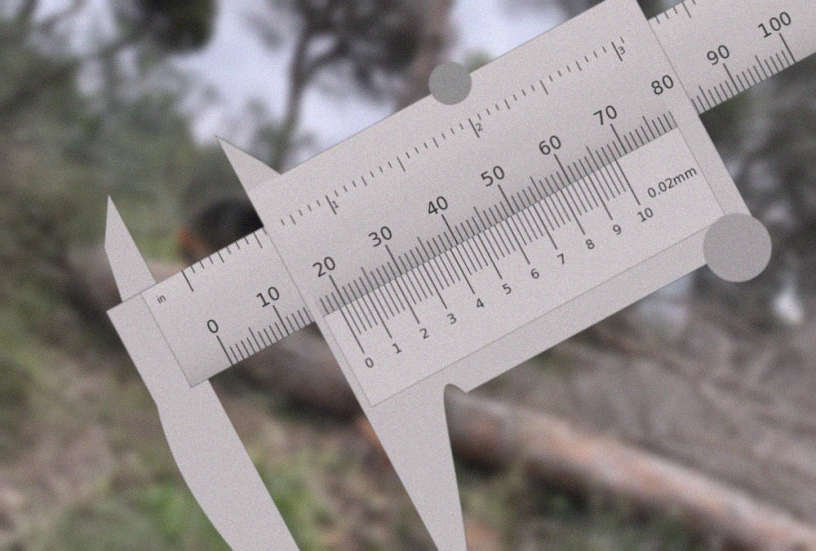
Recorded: **19.0** mm
